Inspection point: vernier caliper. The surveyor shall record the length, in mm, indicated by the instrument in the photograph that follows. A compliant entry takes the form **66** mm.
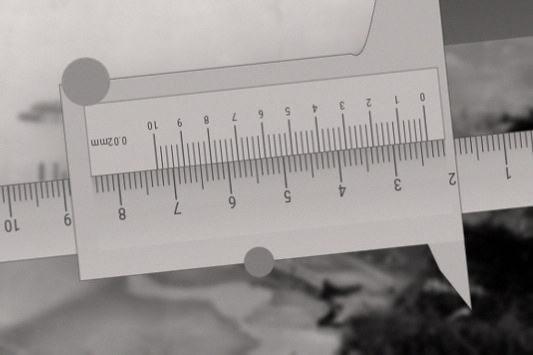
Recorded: **23.8** mm
